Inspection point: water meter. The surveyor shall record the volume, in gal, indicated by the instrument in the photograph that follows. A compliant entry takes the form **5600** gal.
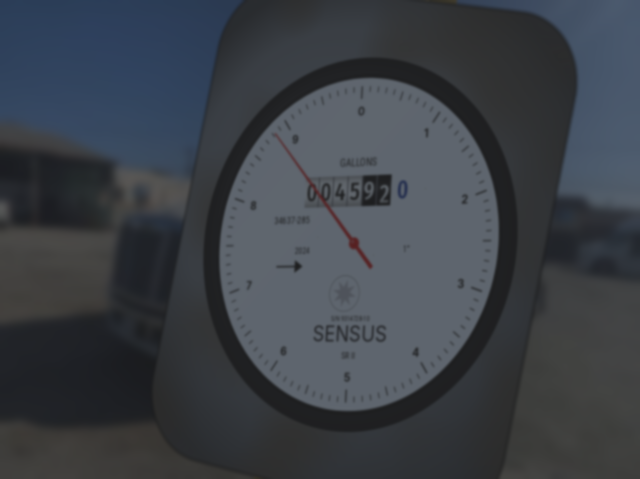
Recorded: **45918.8** gal
